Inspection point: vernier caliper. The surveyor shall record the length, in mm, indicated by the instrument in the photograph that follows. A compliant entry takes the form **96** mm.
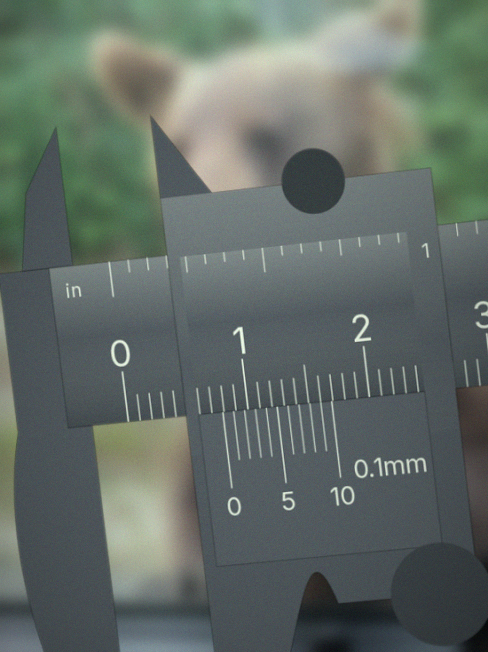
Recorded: **7.9** mm
